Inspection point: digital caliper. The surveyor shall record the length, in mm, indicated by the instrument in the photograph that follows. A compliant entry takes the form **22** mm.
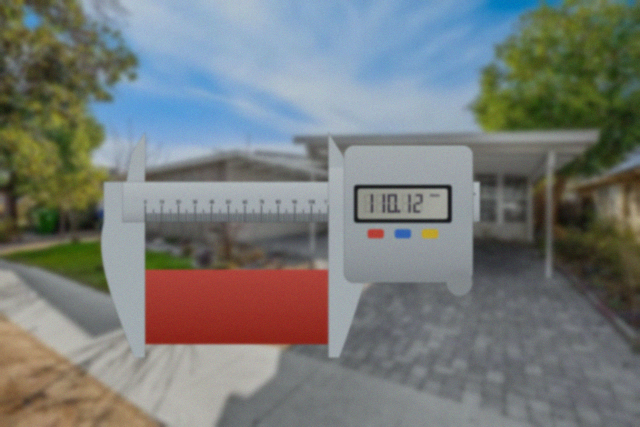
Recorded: **110.12** mm
